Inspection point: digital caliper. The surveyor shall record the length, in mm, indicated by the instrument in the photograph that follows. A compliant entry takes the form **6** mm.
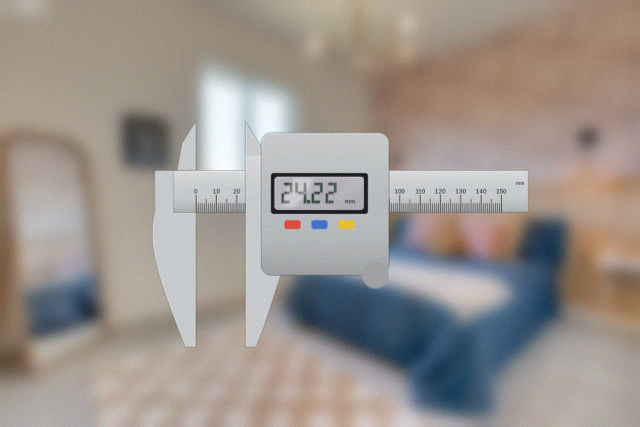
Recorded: **24.22** mm
